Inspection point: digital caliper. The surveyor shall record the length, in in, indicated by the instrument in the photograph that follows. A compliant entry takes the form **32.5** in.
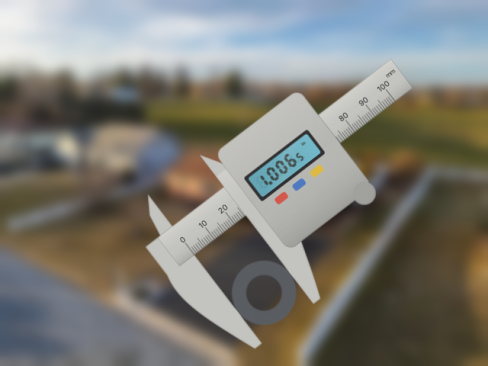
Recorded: **1.0065** in
